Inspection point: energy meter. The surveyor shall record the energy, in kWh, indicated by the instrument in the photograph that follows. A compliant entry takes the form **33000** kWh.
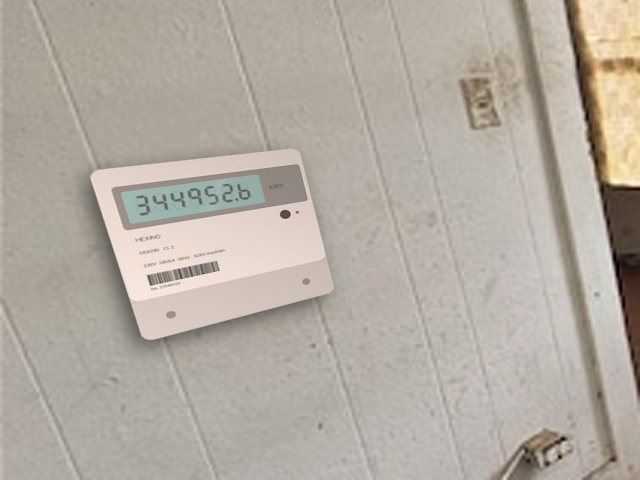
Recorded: **344952.6** kWh
